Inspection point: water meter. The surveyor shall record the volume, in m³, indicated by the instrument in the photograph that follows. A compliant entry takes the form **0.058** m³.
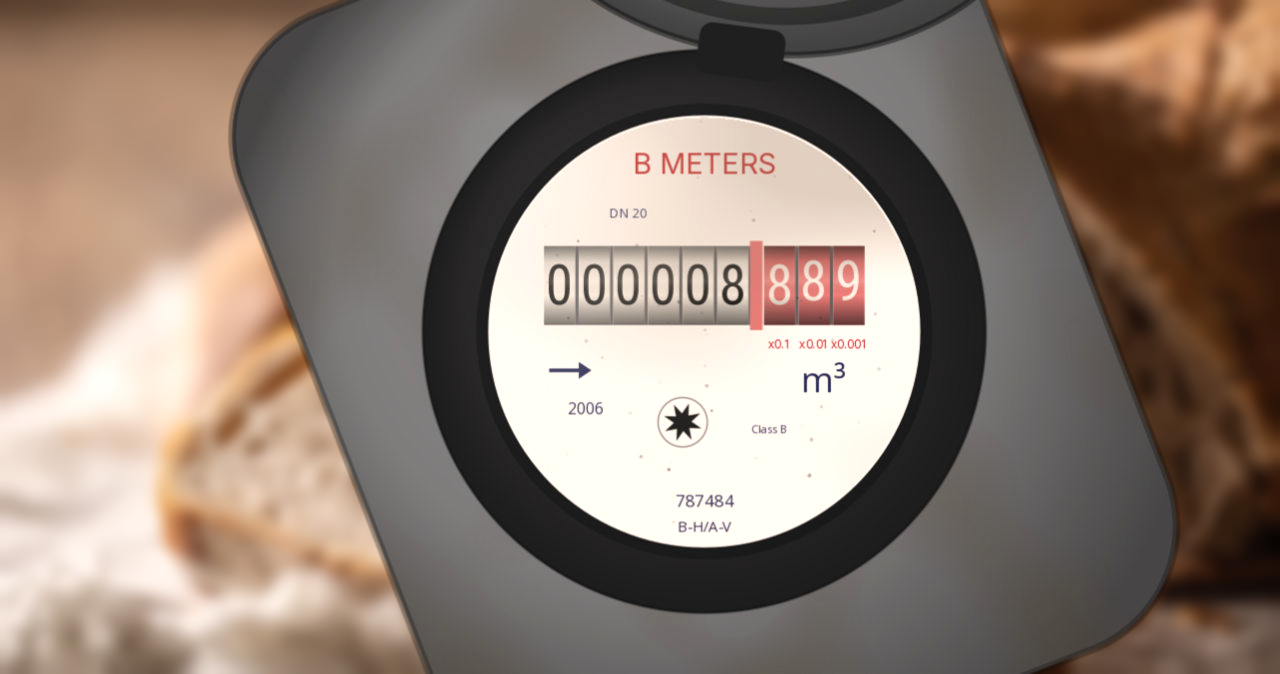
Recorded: **8.889** m³
